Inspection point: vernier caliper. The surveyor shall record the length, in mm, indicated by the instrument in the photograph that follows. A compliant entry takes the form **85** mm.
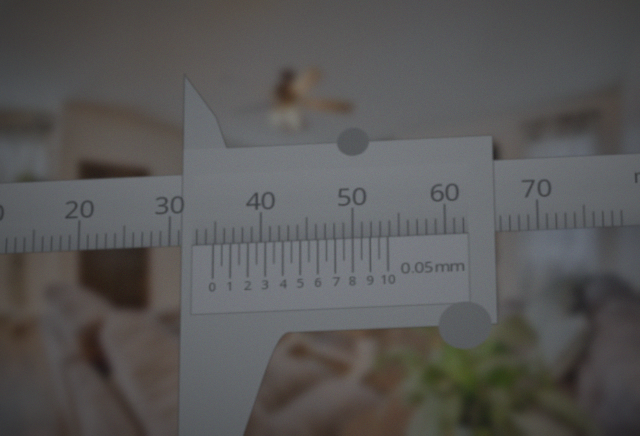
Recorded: **34.8** mm
